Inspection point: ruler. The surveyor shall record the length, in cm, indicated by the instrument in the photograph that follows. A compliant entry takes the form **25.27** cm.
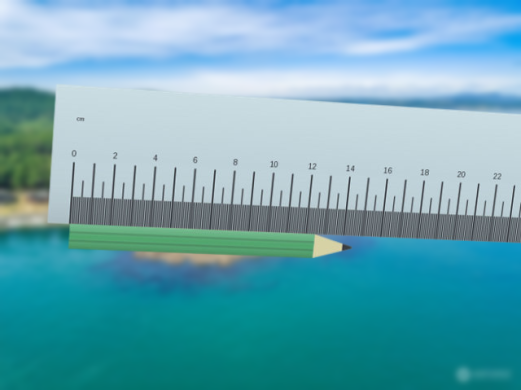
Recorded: **14.5** cm
